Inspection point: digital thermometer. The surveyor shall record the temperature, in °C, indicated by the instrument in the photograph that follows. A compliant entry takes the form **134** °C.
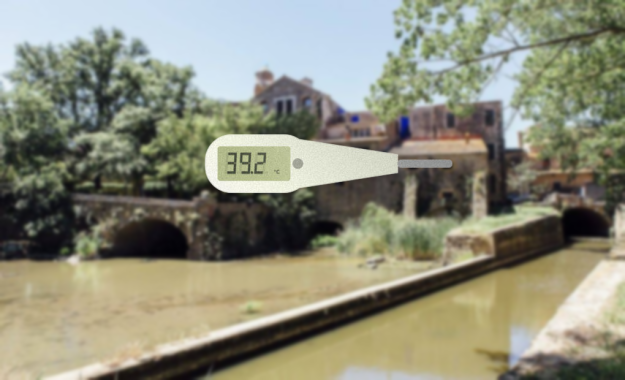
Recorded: **39.2** °C
